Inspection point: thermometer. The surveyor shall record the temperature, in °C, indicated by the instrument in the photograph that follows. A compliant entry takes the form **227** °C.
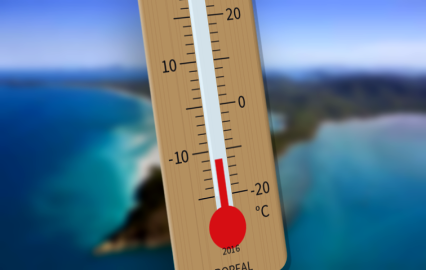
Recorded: **-12** °C
